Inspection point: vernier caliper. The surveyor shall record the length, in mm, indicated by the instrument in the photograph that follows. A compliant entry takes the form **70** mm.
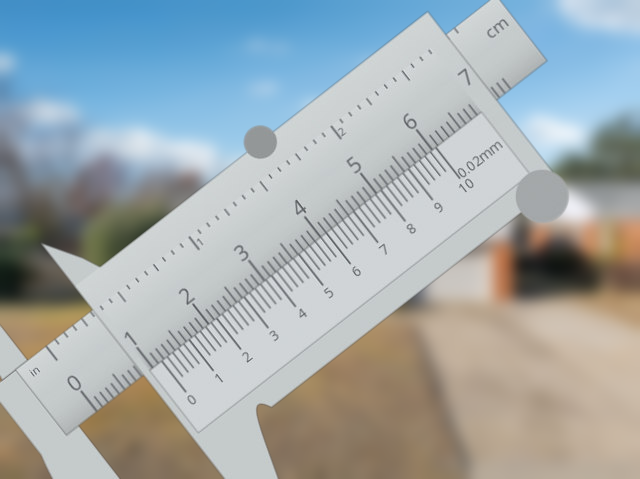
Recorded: **11.6** mm
